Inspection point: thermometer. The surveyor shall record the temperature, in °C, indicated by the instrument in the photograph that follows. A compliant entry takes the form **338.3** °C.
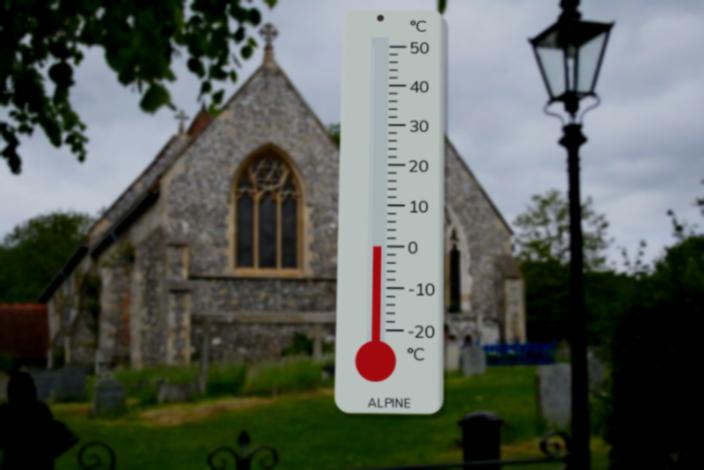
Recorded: **0** °C
